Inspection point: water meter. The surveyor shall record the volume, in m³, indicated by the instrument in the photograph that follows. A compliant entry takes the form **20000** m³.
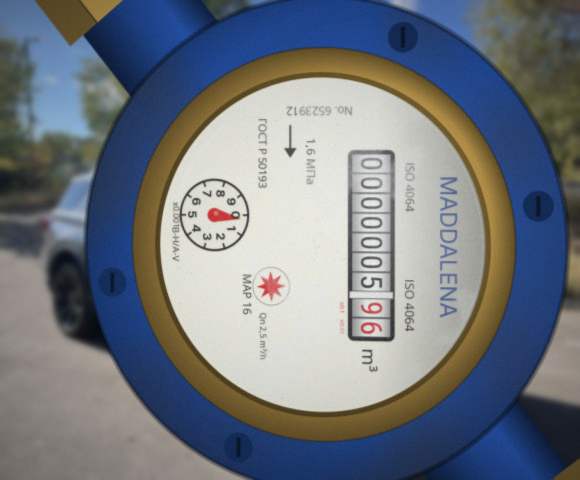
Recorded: **5.960** m³
